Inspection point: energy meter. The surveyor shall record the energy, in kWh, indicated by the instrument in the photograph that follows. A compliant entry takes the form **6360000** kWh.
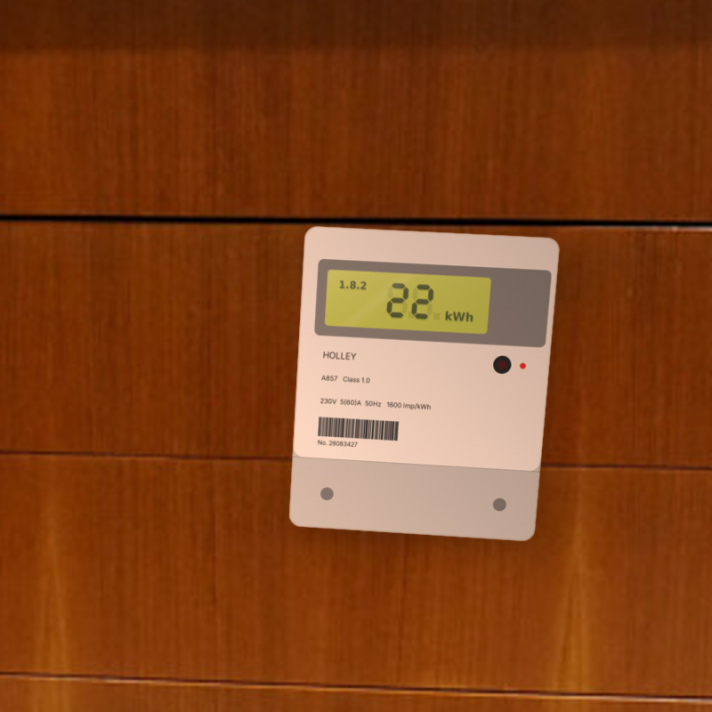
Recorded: **22** kWh
